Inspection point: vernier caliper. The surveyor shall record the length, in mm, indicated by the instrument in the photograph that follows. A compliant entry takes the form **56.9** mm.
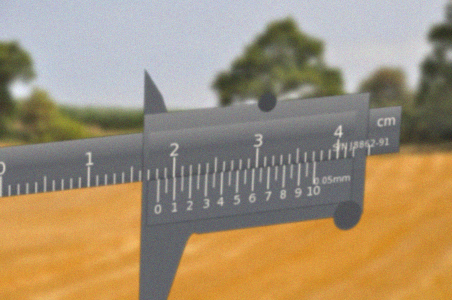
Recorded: **18.2** mm
